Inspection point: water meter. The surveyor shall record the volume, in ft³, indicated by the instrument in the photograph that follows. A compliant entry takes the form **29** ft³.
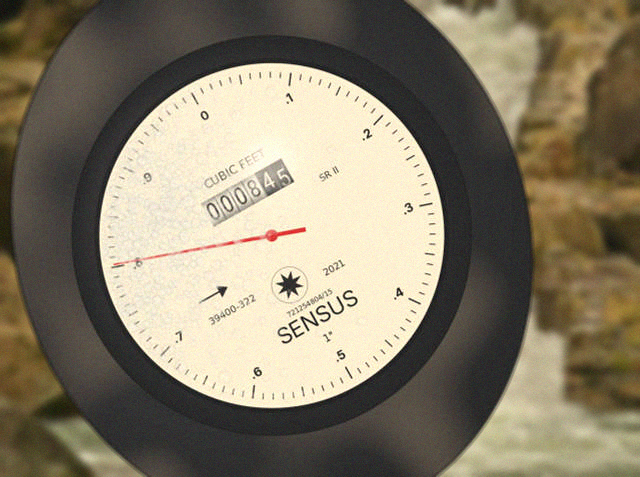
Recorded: **844.80** ft³
